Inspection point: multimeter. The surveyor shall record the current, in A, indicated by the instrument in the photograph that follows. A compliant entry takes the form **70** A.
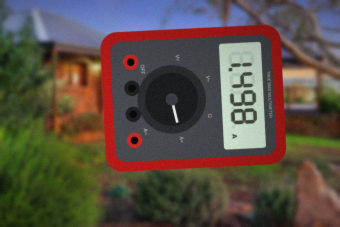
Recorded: **1.498** A
